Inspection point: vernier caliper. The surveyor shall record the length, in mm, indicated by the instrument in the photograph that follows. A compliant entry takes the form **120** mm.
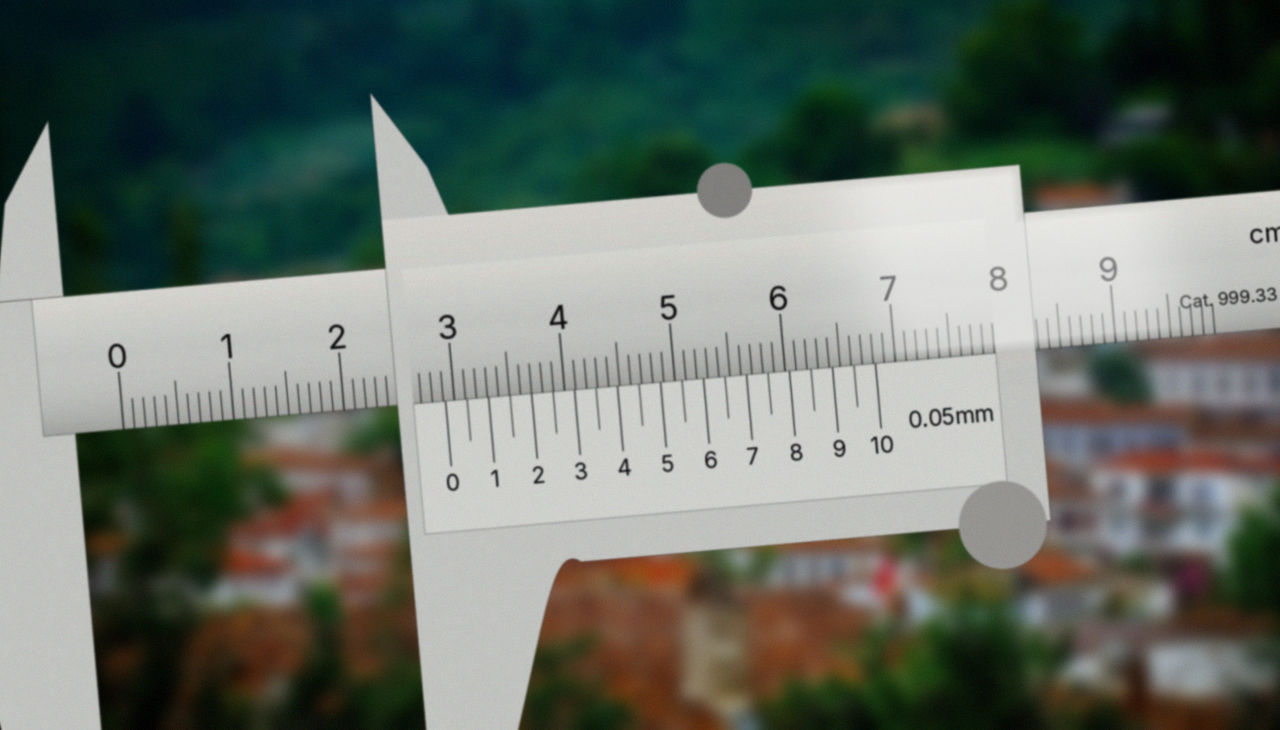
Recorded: **29.2** mm
